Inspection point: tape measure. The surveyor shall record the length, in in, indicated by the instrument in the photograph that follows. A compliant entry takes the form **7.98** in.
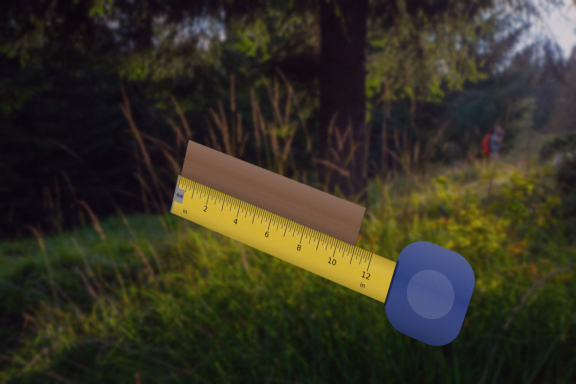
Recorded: **11** in
